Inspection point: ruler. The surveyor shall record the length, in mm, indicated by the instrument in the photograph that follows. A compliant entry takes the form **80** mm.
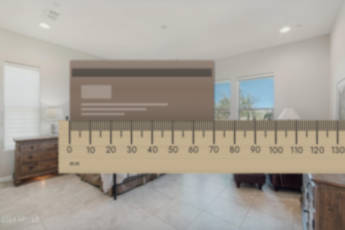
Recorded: **70** mm
